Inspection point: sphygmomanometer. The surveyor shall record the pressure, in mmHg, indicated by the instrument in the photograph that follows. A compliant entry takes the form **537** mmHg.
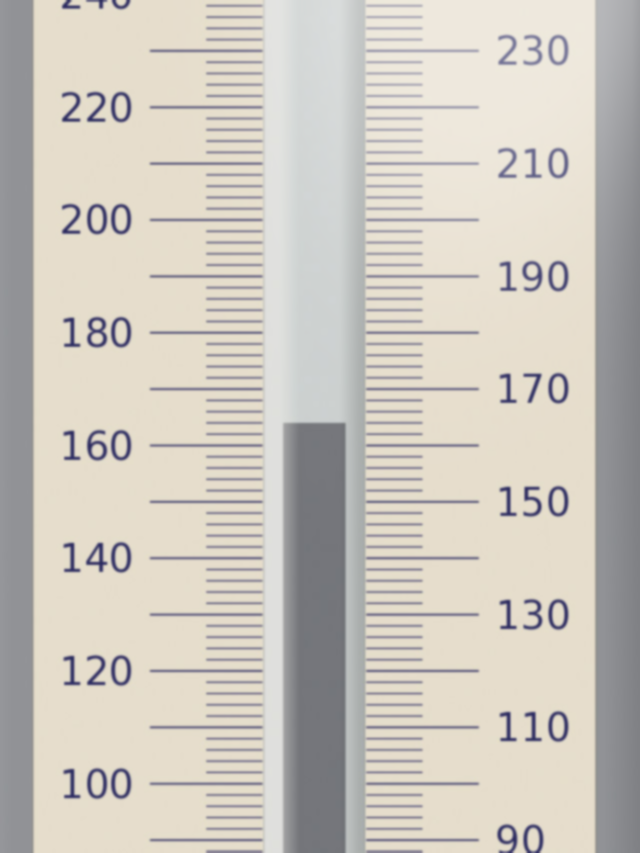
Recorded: **164** mmHg
